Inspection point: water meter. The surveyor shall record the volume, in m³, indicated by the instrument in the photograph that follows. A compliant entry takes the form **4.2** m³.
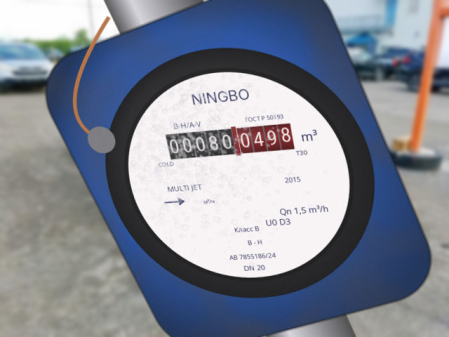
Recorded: **80.0498** m³
